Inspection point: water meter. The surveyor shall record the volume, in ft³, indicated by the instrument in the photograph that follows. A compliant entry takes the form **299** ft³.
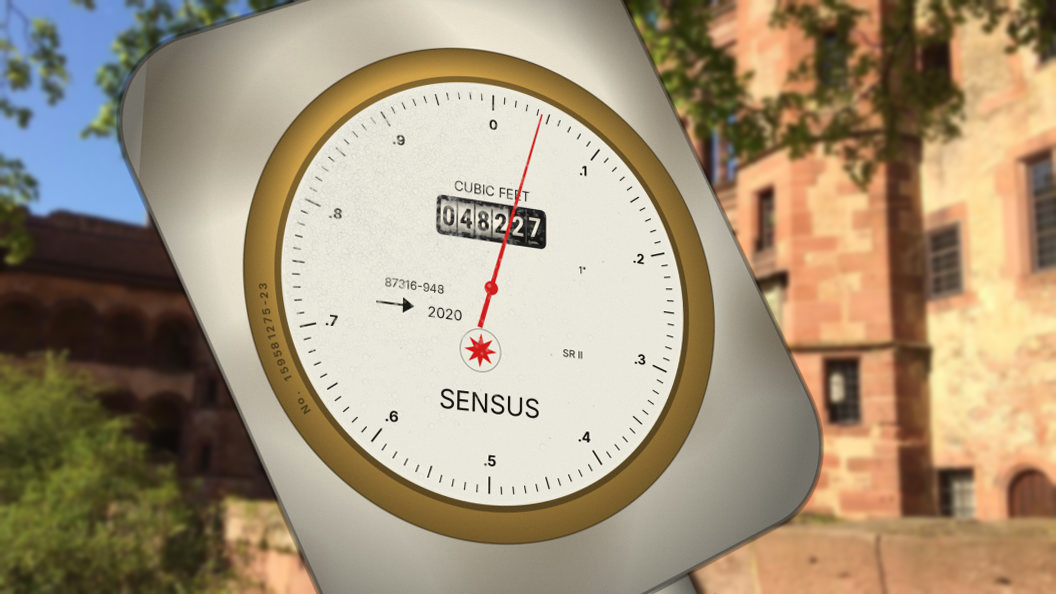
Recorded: **48227.04** ft³
